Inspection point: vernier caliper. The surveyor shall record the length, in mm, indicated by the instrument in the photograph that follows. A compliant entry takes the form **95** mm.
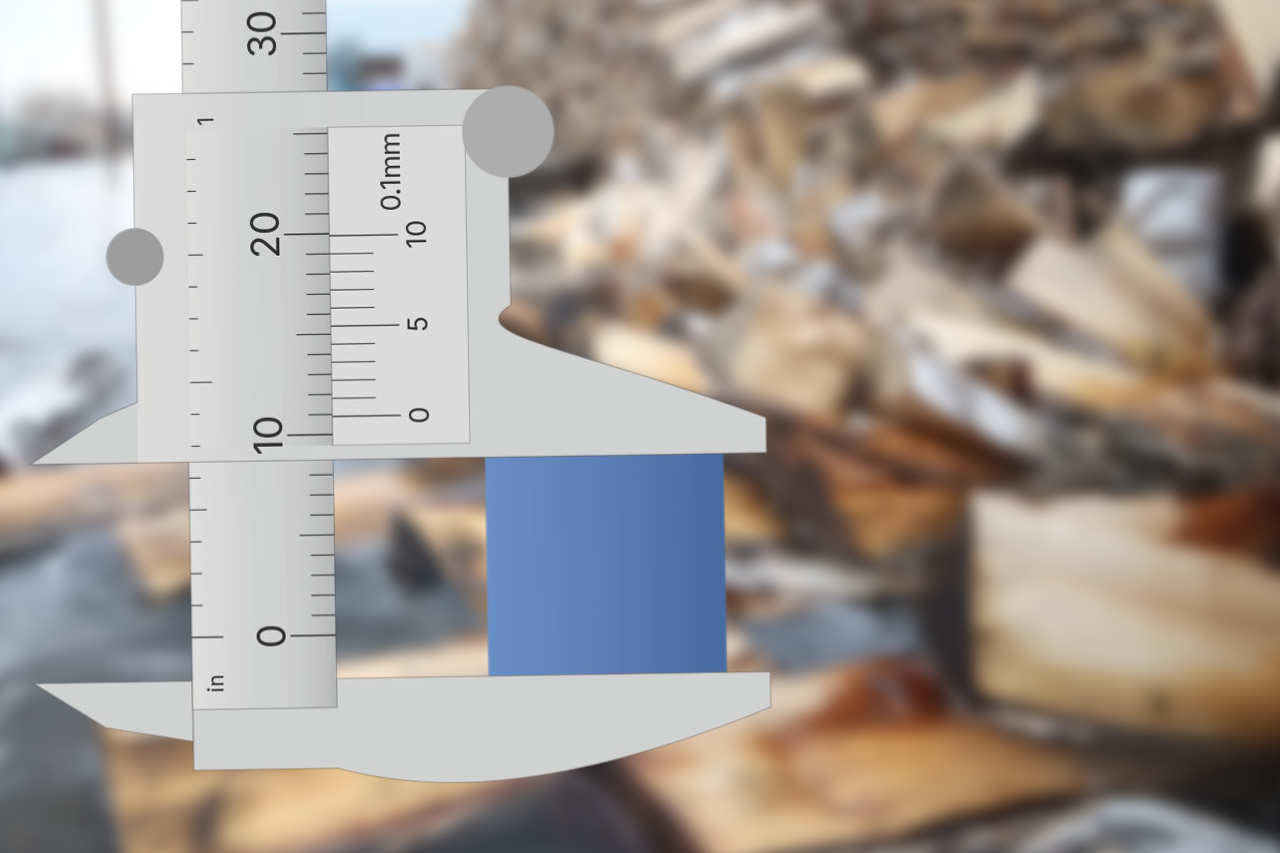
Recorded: **10.9** mm
